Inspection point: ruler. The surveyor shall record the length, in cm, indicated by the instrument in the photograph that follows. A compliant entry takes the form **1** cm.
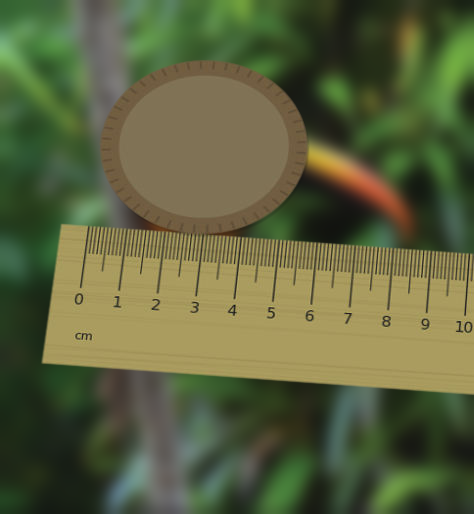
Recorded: **5.5** cm
